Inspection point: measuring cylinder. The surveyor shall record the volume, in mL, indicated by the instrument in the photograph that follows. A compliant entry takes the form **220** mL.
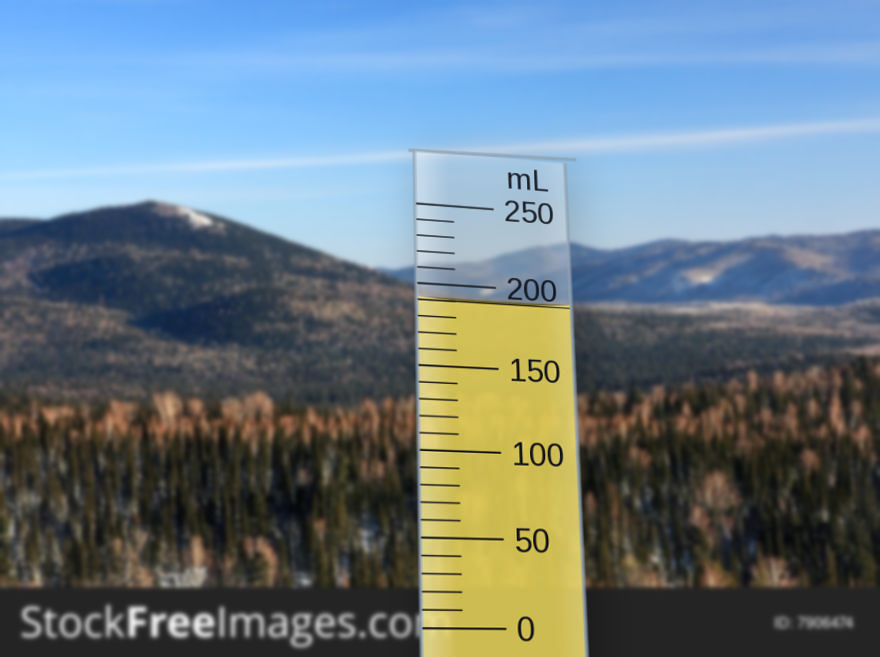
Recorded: **190** mL
